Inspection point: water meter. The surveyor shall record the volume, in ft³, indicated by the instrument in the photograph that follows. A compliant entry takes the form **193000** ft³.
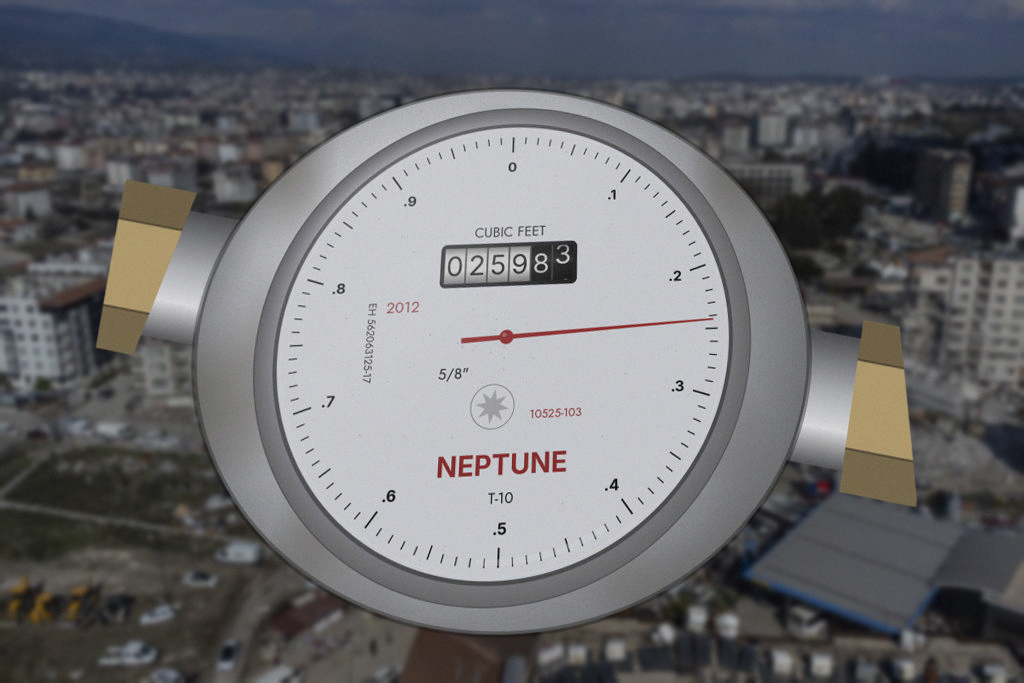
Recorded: **25983.24** ft³
